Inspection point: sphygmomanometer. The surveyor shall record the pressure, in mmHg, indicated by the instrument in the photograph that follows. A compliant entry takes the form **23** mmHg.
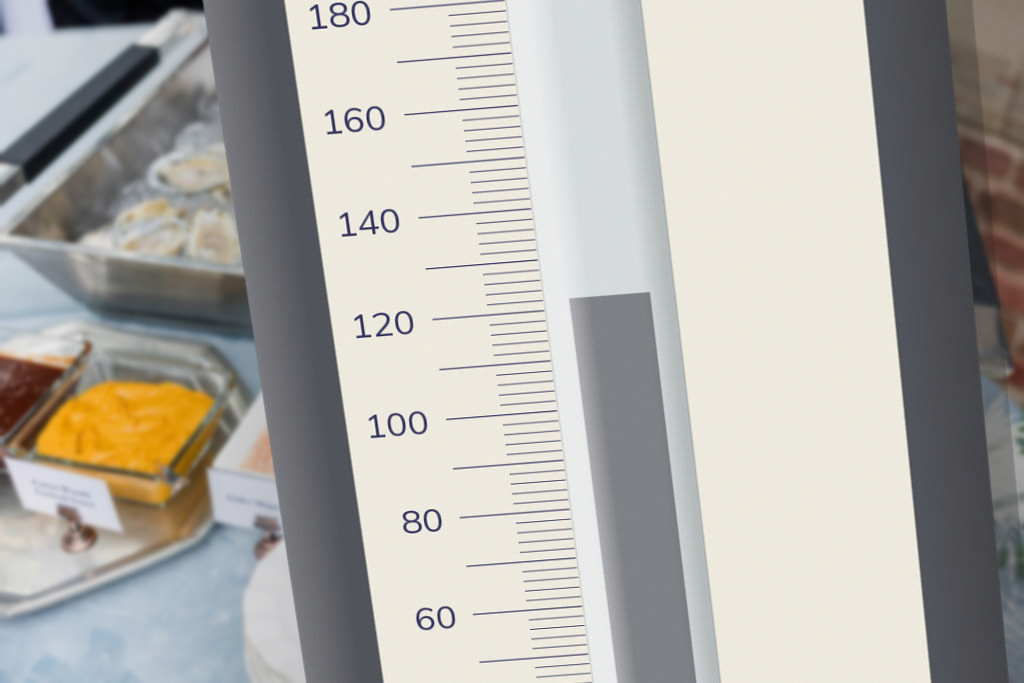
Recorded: **122** mmHg
